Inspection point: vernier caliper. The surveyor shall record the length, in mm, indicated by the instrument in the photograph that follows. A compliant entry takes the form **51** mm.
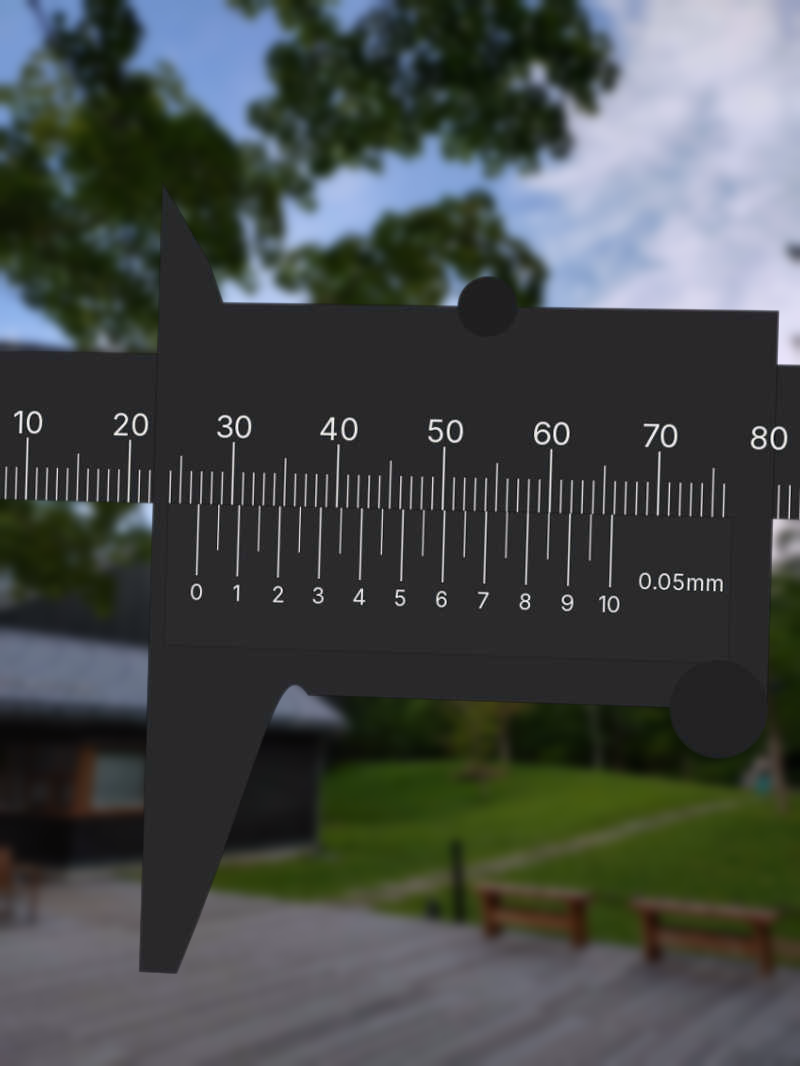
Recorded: **26.8** mm
